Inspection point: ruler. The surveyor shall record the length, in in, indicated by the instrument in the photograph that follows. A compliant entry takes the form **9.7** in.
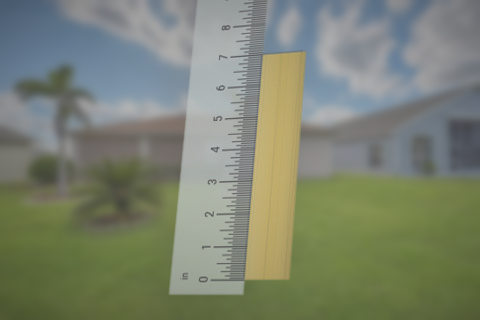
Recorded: **7** in
